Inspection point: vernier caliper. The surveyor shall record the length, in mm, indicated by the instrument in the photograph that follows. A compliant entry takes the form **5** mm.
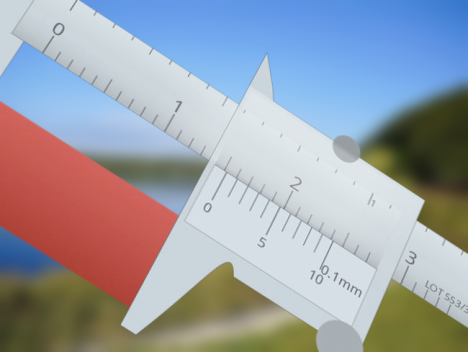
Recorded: **15.2** mm
